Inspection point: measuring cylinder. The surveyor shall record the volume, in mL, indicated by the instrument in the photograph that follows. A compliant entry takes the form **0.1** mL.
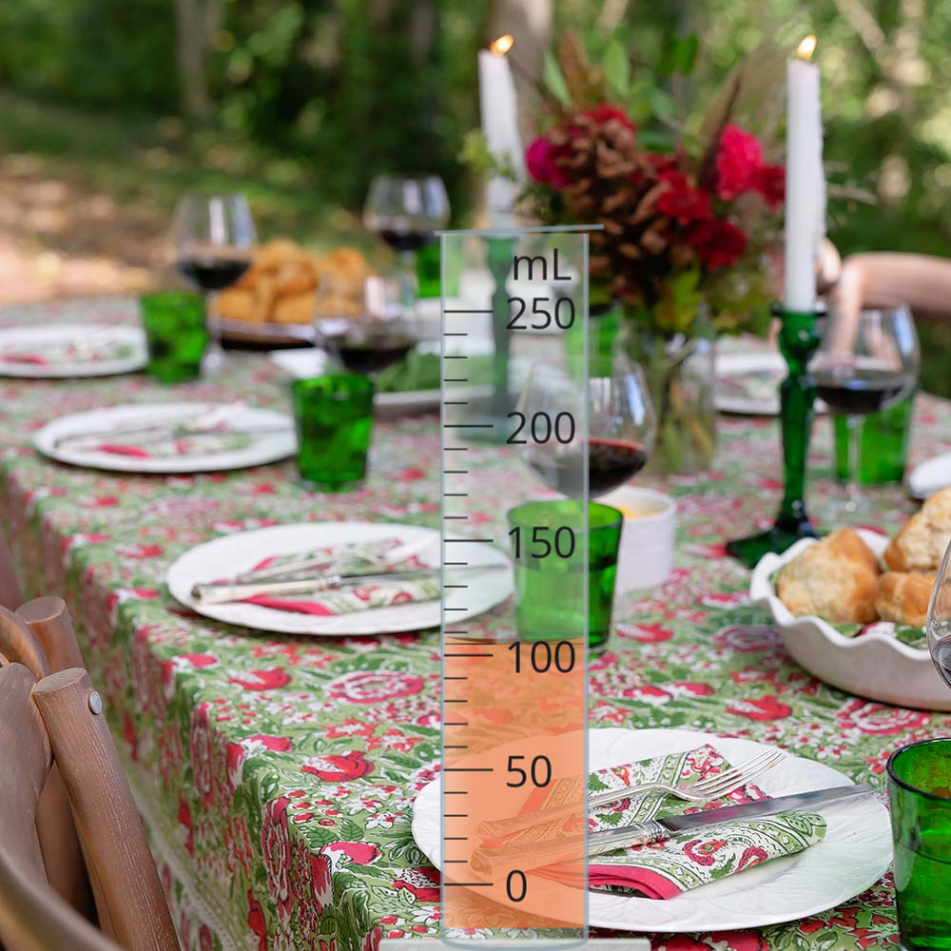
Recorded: **105** mL
